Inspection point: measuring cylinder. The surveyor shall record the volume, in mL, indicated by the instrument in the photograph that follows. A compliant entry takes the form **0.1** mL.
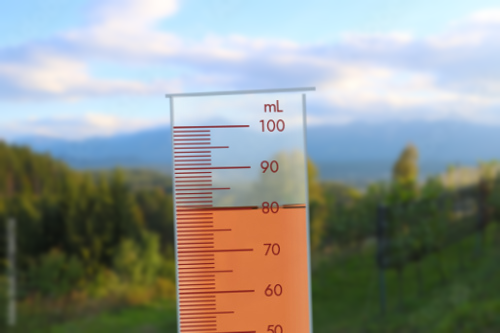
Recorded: **80** mL
